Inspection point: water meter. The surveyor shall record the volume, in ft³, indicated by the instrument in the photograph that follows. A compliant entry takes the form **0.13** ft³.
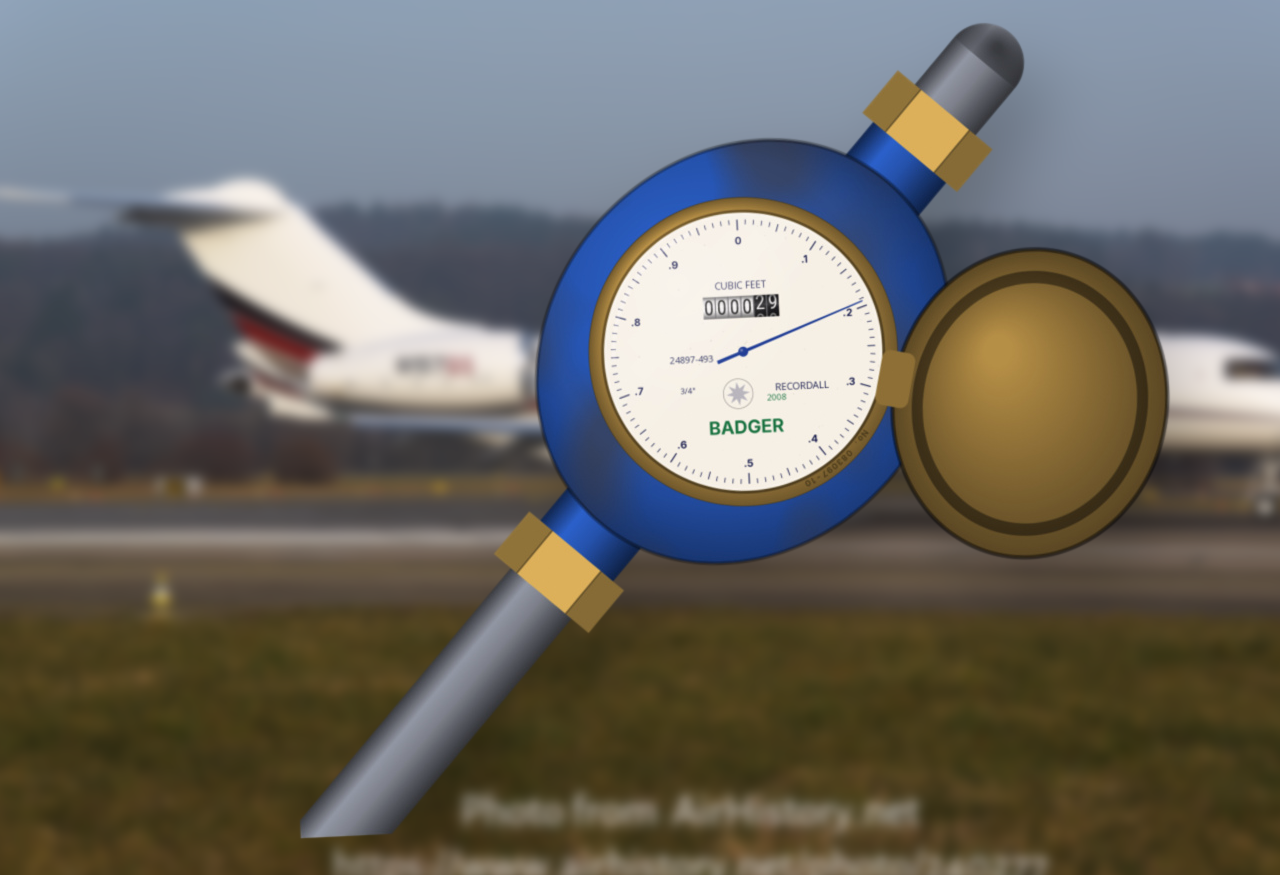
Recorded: **29.19** ft³
